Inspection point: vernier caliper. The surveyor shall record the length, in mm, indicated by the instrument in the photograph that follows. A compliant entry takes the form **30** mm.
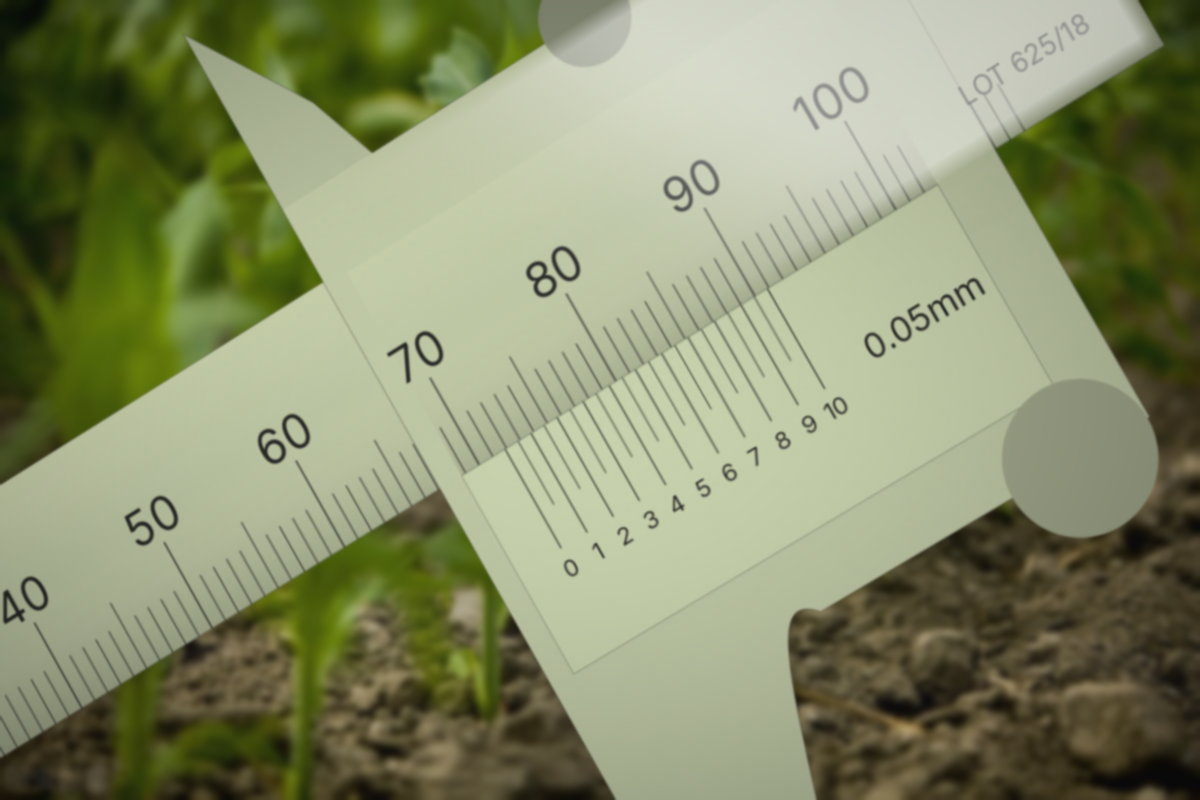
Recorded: **71.9** mm
